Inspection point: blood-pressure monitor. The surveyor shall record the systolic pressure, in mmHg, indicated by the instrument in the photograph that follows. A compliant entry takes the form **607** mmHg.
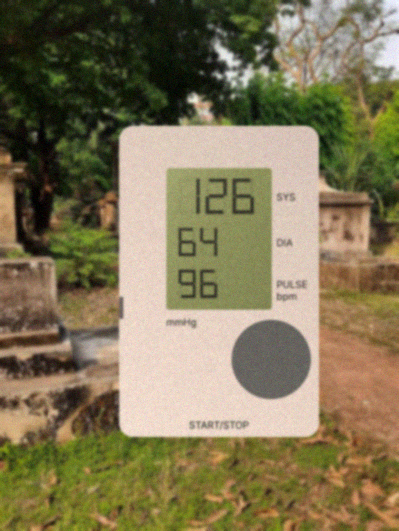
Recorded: **126** mmHg
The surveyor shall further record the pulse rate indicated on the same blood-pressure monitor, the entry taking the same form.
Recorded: **96** bpm
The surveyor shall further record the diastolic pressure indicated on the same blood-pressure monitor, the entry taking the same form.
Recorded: **64** mmHg
